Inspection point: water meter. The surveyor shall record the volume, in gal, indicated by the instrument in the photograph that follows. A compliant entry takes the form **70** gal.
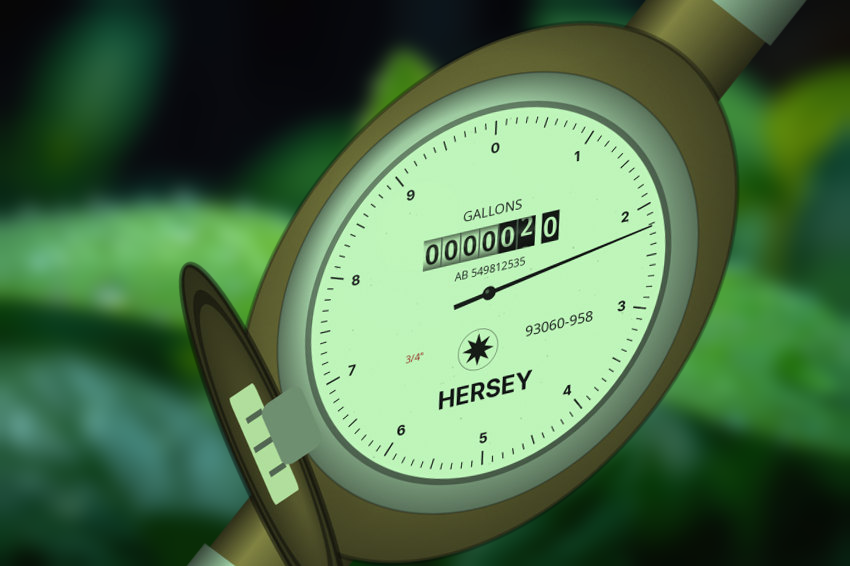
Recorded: **22.2** gal
